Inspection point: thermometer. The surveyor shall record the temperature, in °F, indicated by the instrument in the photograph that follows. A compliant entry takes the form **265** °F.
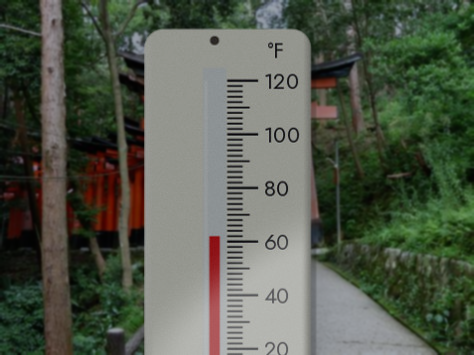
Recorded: **62** °F
